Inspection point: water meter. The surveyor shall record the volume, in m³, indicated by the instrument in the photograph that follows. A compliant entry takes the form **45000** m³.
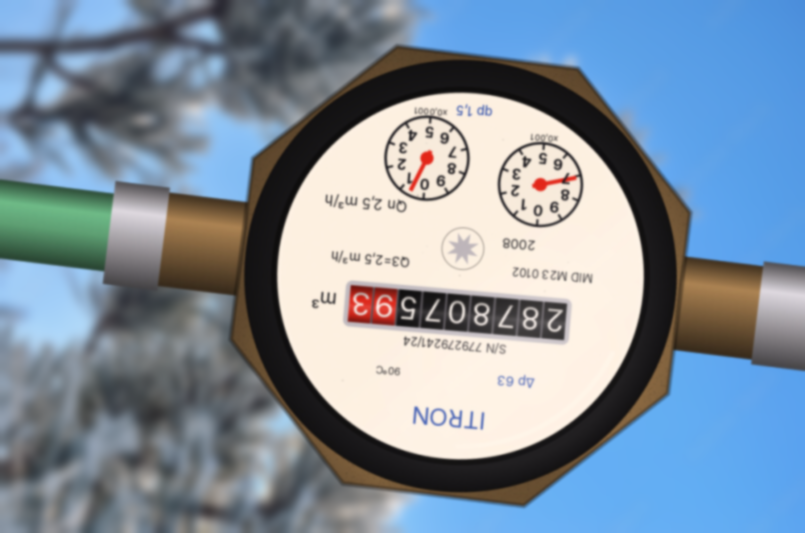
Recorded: **2878075.9370** m³
